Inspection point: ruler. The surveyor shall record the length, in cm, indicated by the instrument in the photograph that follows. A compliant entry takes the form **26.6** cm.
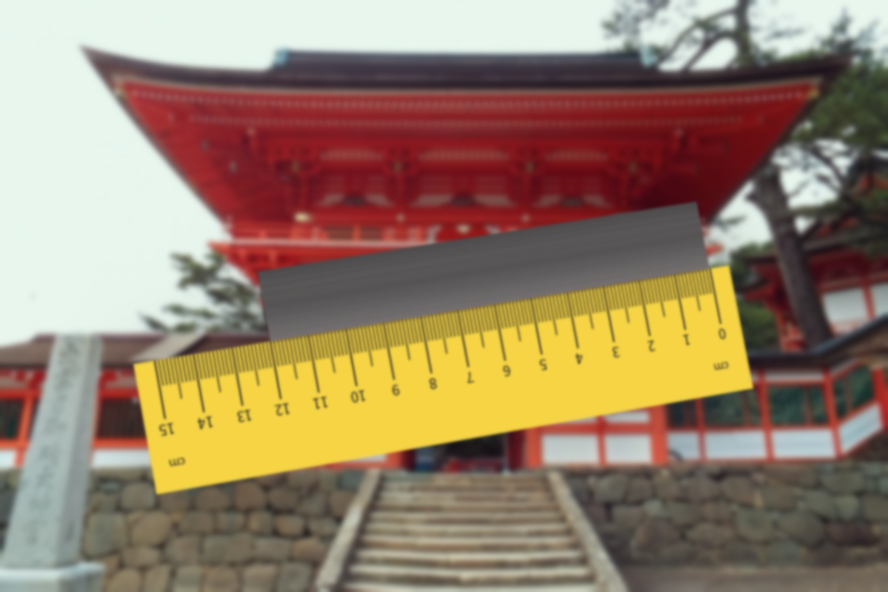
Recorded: **12** cm
